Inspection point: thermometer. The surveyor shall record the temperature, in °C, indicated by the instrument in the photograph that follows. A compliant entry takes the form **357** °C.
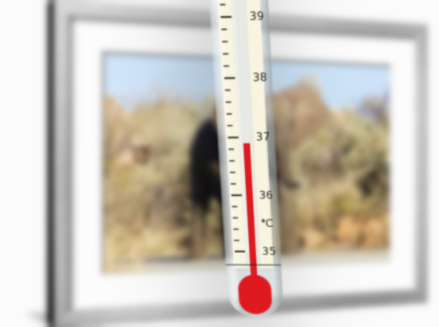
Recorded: **36.9** °C
